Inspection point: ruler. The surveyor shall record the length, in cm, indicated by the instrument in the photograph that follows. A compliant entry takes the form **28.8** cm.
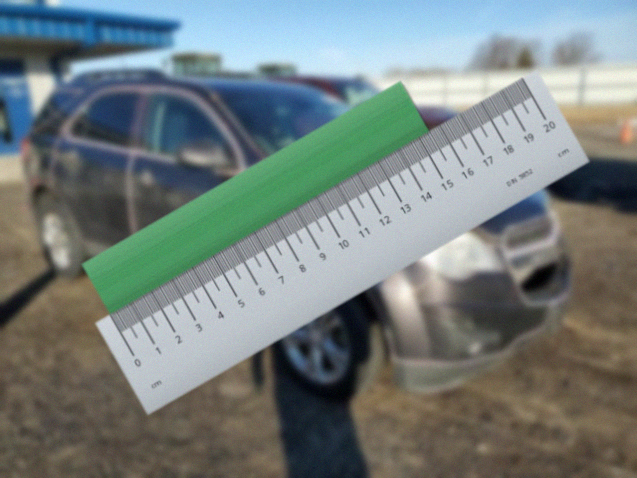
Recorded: **15.5** cm
